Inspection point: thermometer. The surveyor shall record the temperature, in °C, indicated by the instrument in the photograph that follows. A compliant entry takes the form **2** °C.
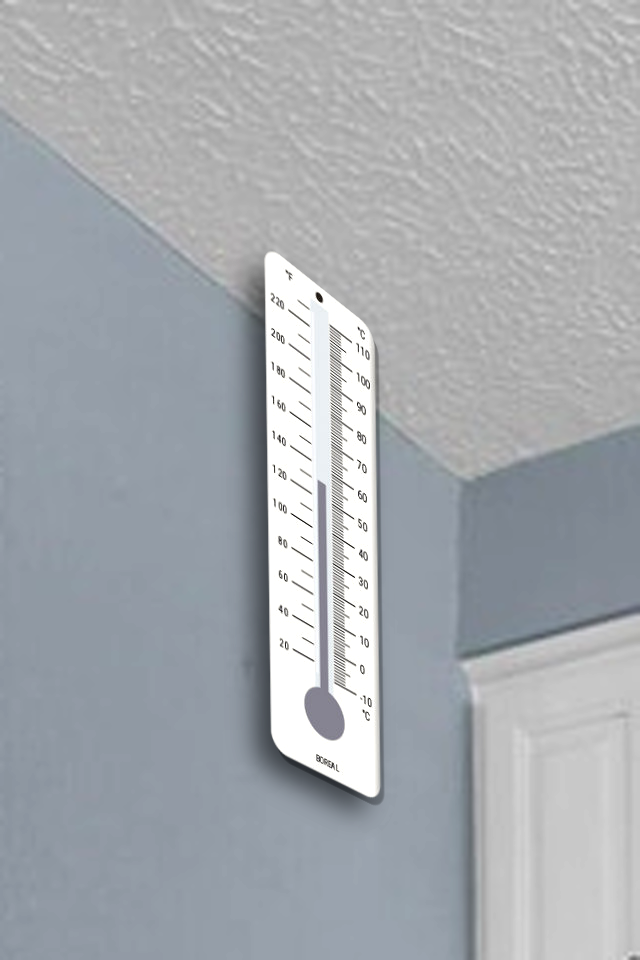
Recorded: **55** °C
